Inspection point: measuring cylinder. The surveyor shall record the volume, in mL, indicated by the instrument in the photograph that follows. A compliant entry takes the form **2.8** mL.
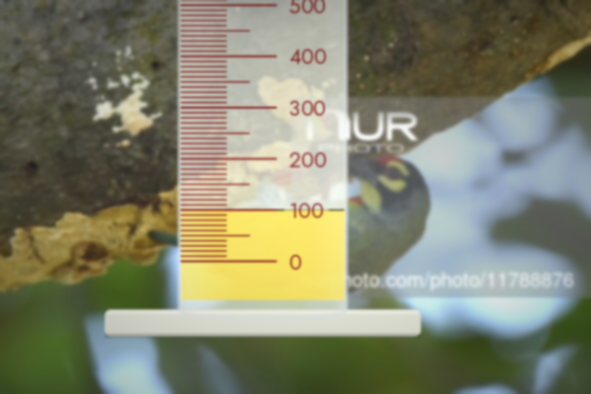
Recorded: **100** mL
